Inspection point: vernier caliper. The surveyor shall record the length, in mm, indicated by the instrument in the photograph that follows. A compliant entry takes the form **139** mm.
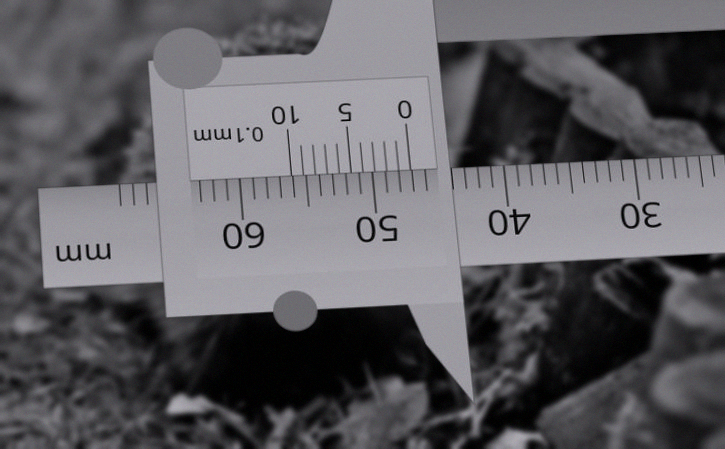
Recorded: **47.1** mm
